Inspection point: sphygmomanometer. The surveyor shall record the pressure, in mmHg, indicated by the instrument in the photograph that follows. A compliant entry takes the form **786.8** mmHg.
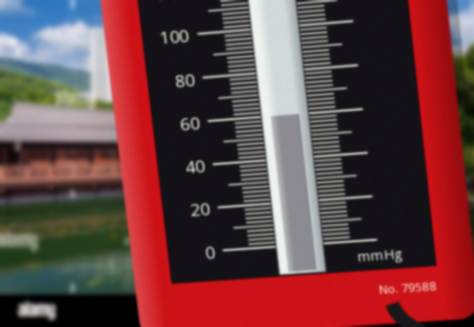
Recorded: **60** mmHg
